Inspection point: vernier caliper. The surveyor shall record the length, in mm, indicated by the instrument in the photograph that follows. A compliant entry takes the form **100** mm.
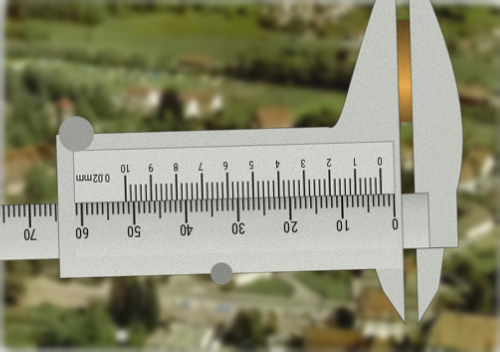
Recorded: **2.5** mm
